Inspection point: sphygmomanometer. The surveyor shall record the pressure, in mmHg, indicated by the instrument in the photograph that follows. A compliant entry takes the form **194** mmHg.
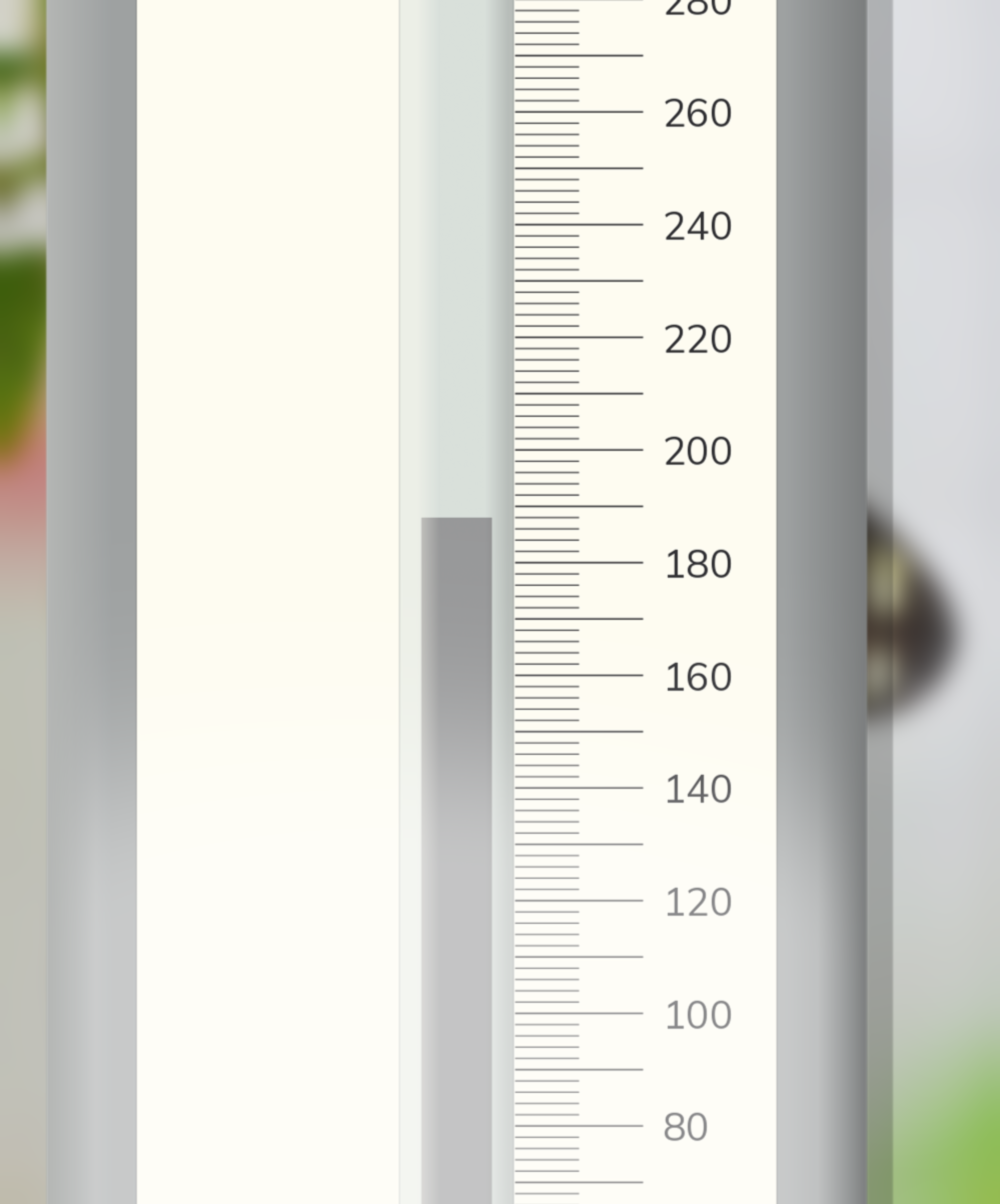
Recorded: **188** mmHg
